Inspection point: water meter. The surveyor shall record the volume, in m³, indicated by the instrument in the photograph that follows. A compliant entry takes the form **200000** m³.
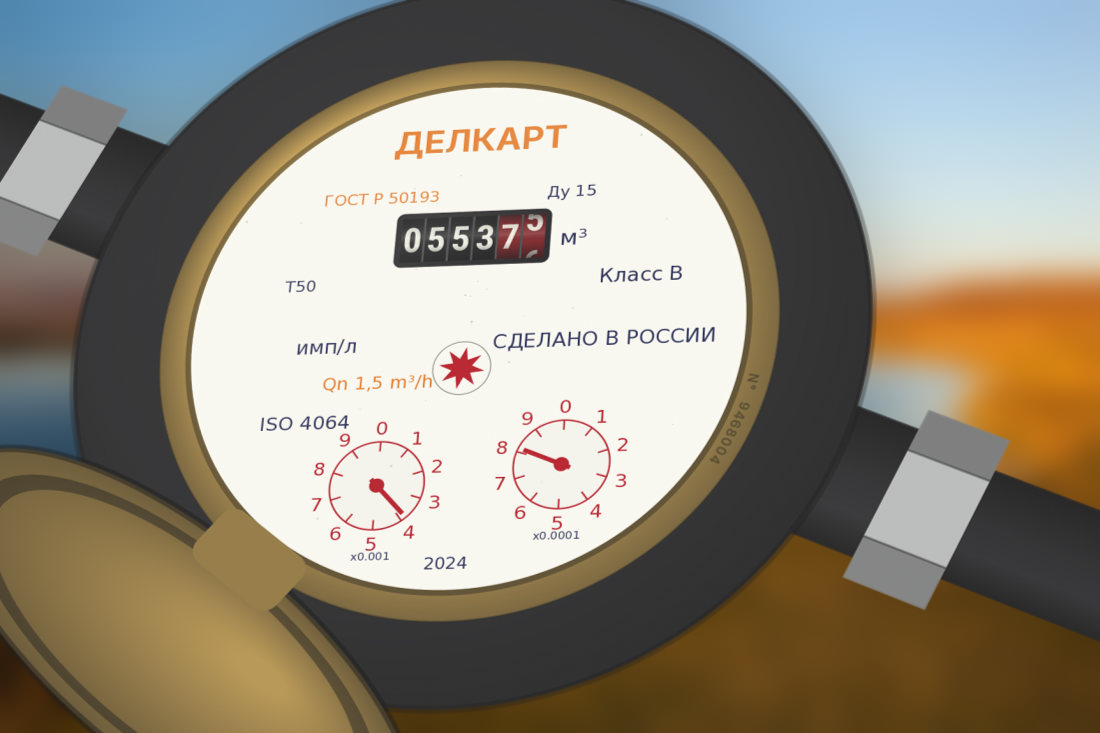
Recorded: **553.7538** m³
